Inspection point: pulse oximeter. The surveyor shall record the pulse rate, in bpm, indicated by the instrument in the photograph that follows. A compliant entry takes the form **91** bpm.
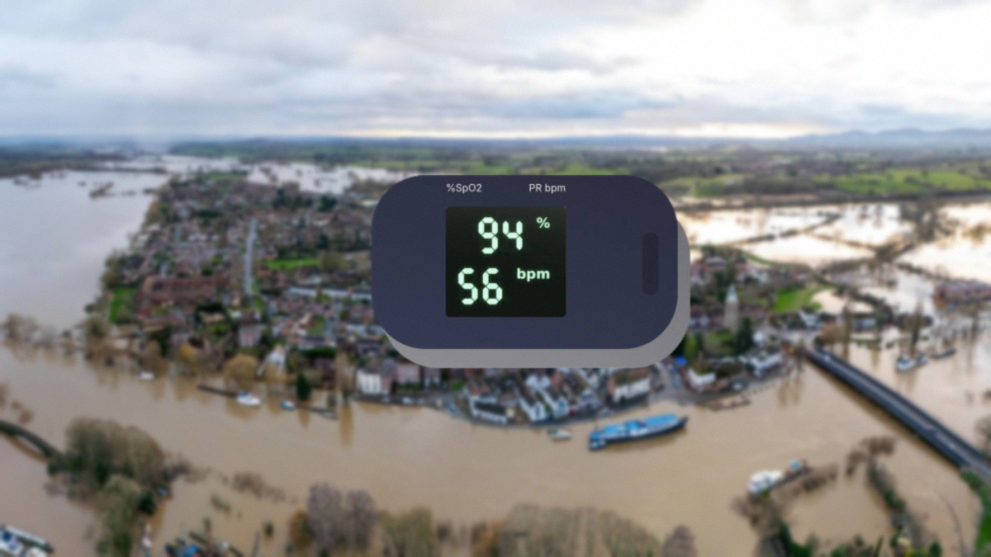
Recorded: **56** bpm
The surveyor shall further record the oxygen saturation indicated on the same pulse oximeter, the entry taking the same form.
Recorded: **94** %
